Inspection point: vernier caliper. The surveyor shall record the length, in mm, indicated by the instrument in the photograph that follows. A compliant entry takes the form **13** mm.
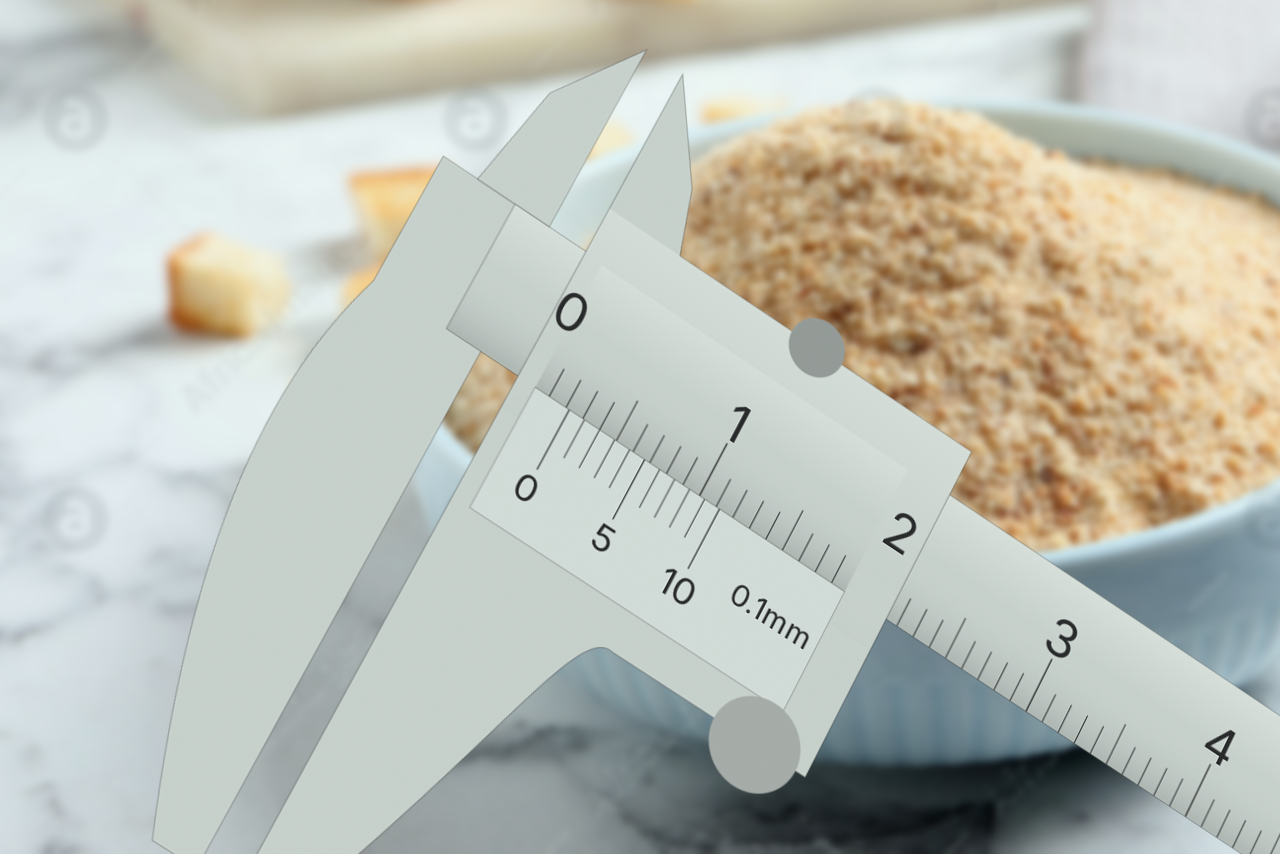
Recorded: **2.2** mm
